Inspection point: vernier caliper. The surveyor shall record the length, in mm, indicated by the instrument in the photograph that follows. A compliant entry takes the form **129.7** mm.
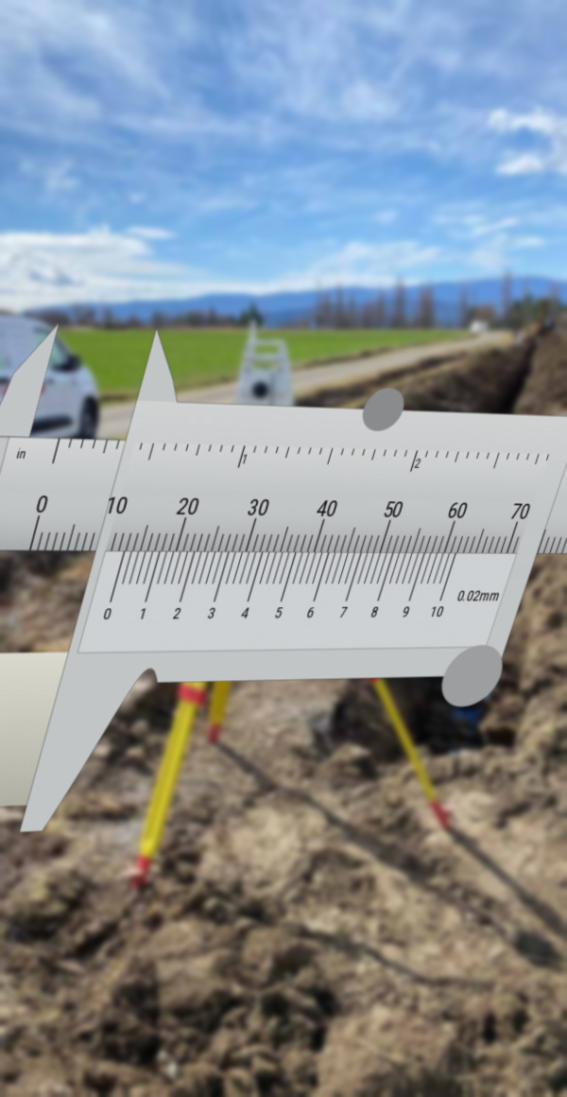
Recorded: **12.8** mm
